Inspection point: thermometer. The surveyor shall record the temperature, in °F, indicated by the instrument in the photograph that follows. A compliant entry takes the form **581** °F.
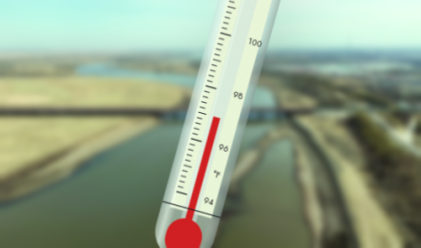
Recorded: **97** °F
